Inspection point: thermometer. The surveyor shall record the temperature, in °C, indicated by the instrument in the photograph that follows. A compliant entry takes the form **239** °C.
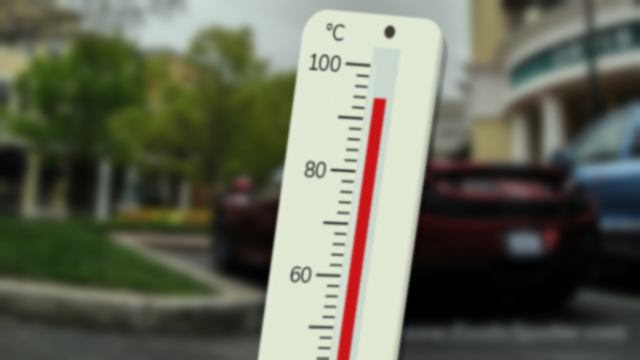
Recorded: **94** °C
